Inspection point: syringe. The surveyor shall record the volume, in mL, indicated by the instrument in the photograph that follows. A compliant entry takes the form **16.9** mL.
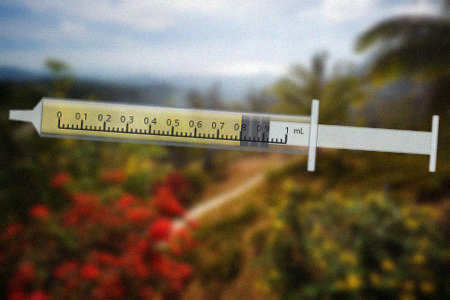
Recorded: **0.8** mL
